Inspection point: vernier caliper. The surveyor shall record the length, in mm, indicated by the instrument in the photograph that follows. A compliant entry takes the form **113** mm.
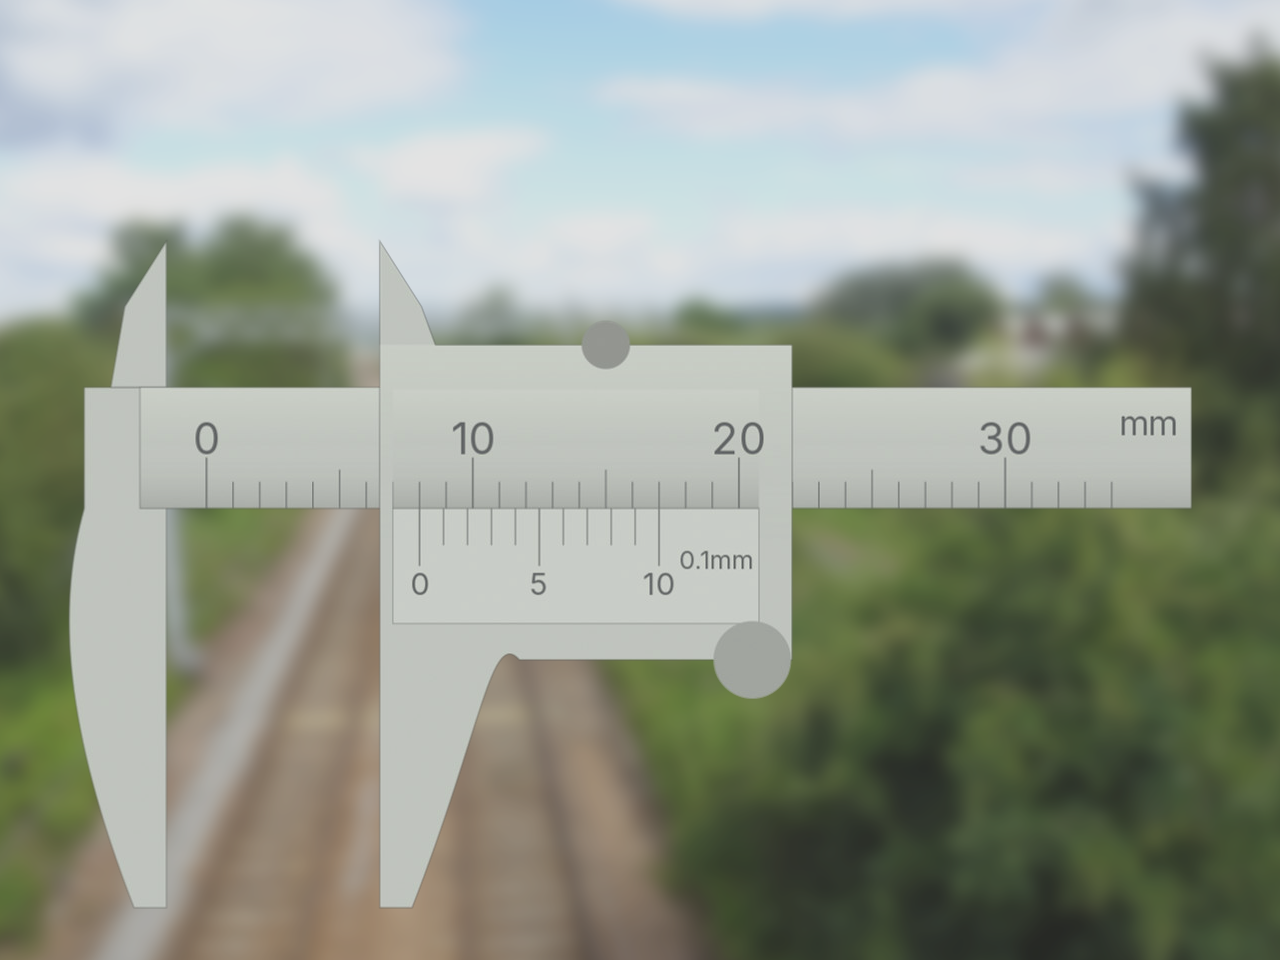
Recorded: **8.0** mm
